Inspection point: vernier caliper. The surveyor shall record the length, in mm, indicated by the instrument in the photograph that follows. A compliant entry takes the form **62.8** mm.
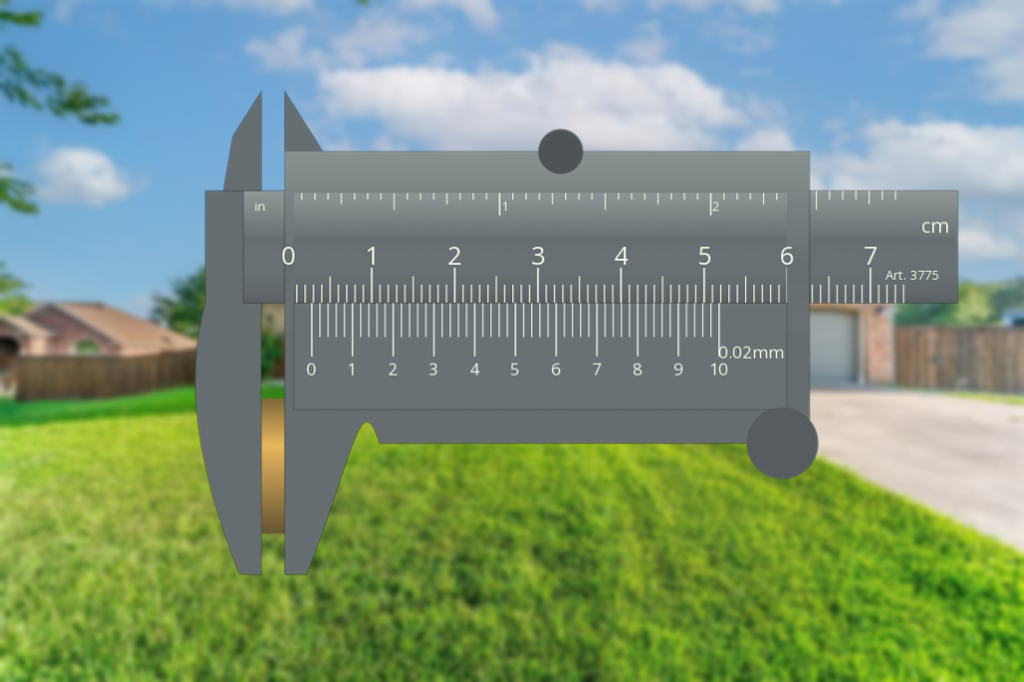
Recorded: **2.8** mm
